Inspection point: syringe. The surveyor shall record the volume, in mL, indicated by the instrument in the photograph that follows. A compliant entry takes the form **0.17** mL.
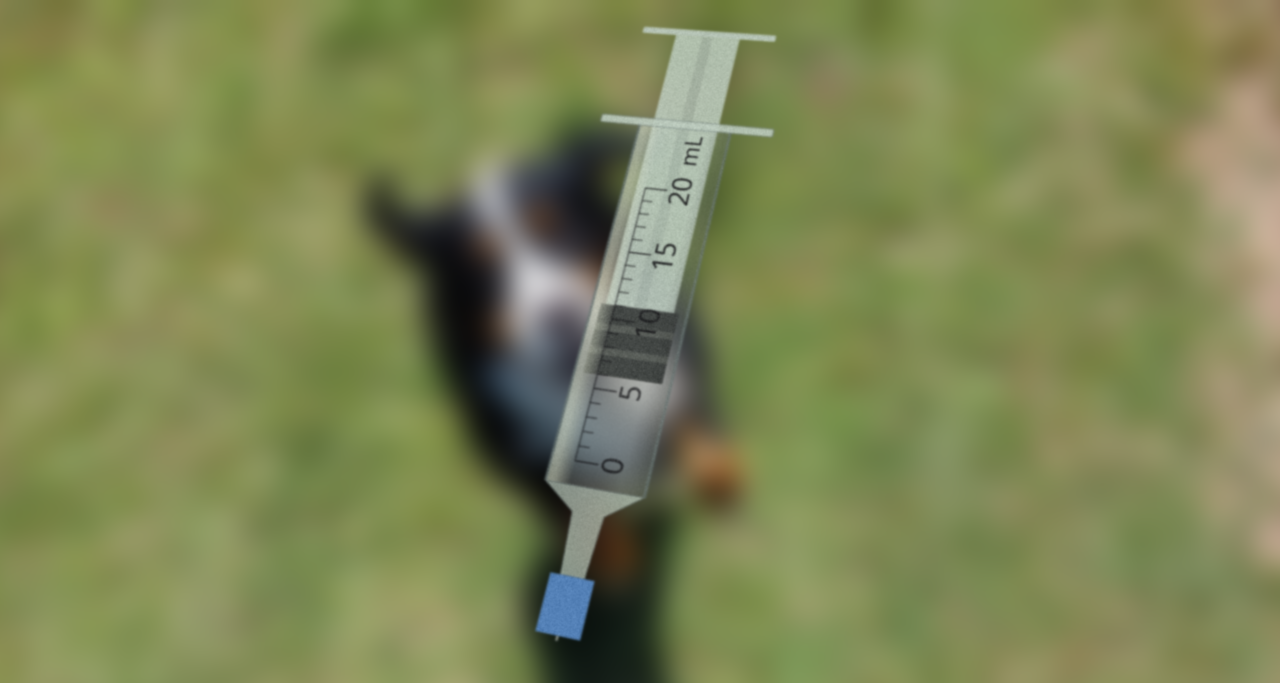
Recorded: **6** mL
